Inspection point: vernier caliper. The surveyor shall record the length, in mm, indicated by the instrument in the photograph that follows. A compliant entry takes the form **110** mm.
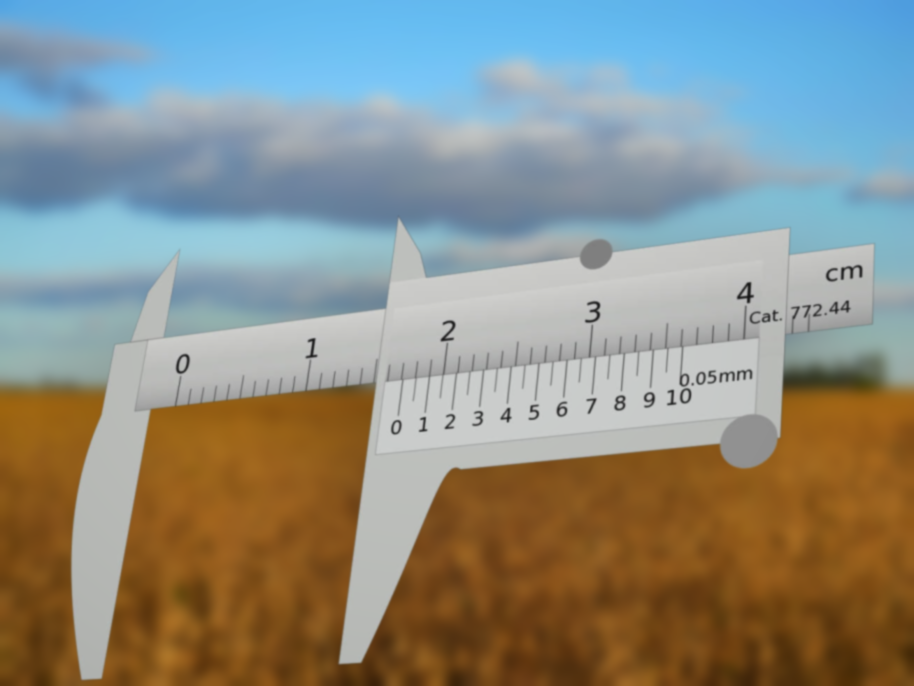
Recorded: **17.1** mm
